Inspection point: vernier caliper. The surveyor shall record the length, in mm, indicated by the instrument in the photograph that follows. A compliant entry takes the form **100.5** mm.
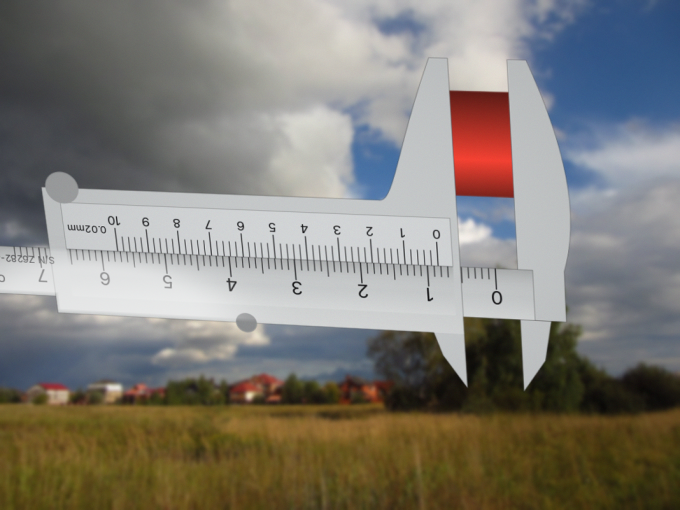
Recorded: **8.4** mm
